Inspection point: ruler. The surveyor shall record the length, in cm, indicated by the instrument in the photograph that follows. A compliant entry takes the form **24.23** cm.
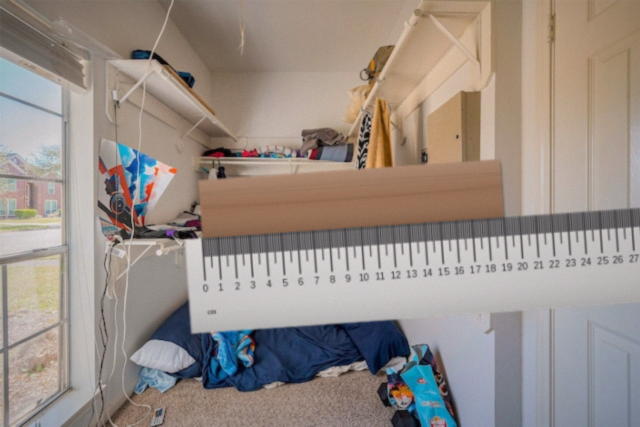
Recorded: **19** cm
